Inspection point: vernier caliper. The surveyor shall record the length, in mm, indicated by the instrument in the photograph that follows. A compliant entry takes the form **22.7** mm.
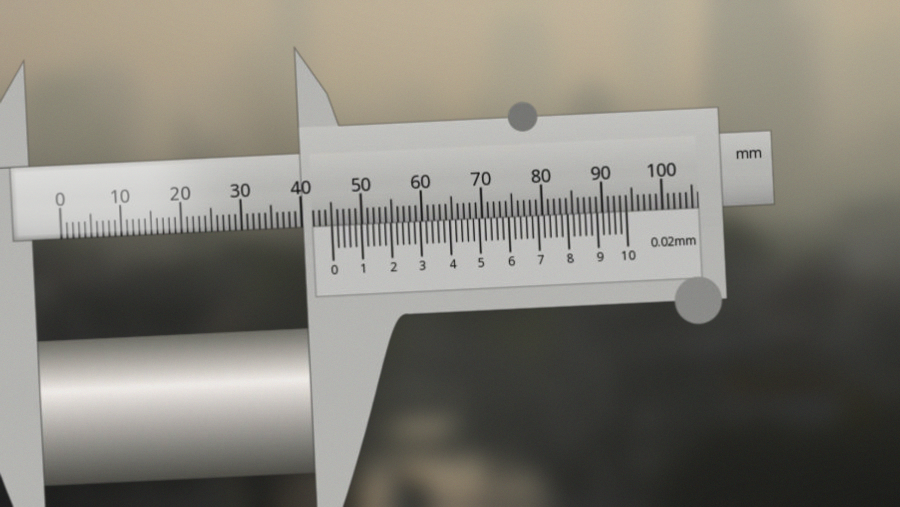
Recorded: **45.0** mm
